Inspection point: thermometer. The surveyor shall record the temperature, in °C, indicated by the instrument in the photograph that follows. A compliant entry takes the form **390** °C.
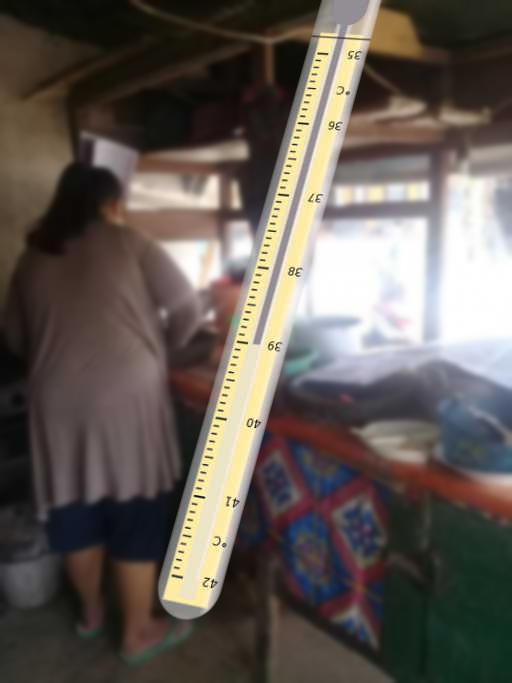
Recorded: **39** °C
